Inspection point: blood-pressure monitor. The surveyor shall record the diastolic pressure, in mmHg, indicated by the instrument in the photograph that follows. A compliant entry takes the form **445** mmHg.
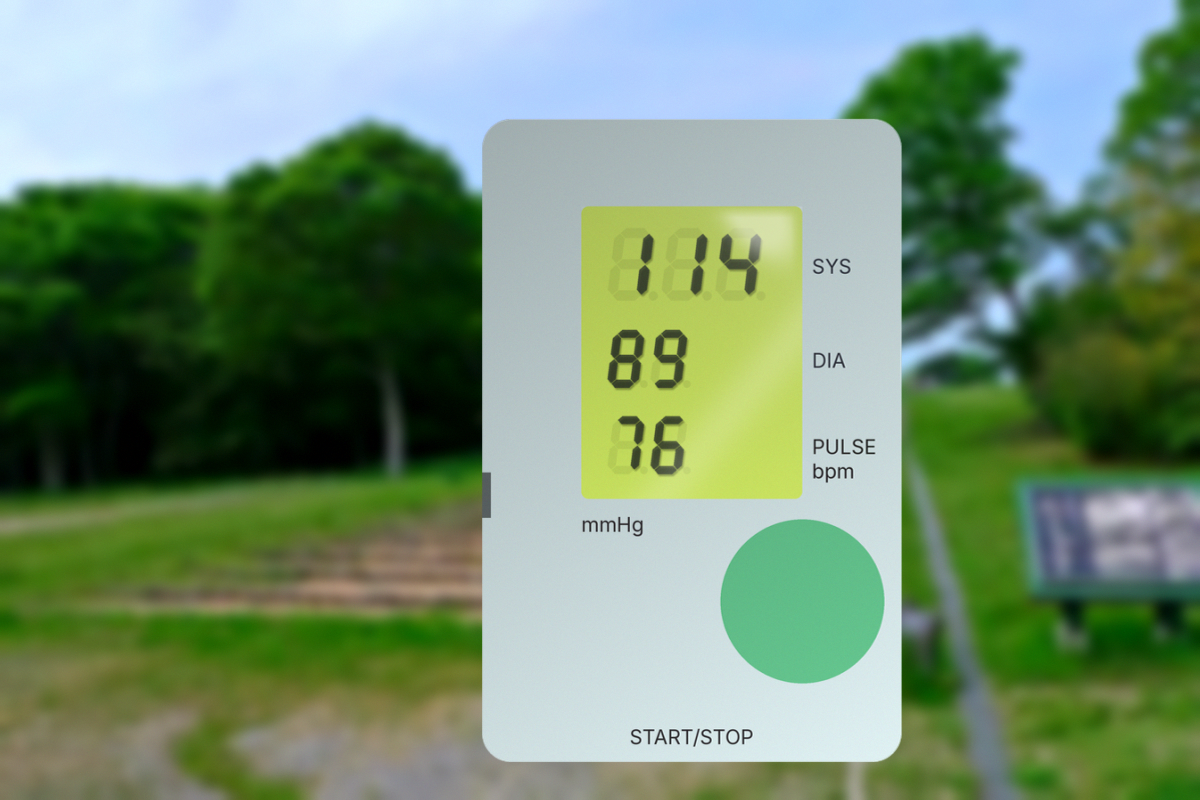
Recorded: **89** mmHg
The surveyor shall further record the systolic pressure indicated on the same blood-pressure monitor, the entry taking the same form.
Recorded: **114** mmHg
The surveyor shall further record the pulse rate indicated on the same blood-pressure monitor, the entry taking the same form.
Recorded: **76** bpm
